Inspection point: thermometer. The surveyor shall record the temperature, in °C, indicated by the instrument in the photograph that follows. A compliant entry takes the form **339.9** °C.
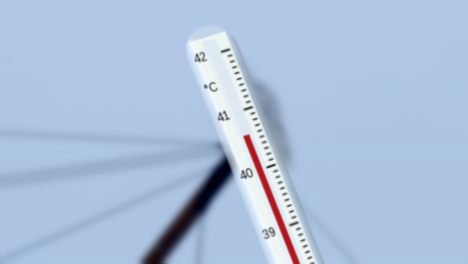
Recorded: **40.6** °C
